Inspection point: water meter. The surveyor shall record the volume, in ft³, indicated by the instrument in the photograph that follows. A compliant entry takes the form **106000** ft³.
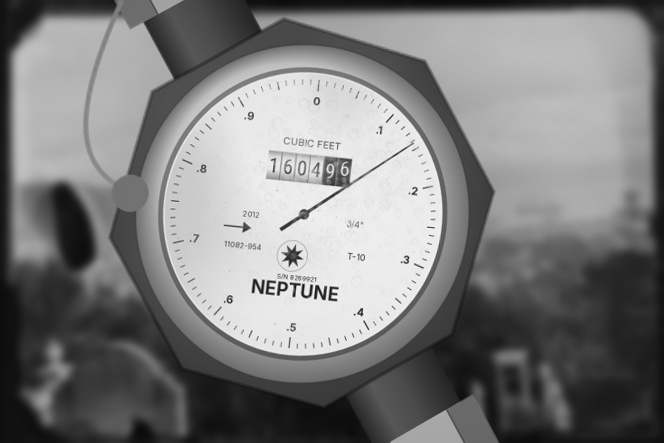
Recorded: **160496.14** ft³
